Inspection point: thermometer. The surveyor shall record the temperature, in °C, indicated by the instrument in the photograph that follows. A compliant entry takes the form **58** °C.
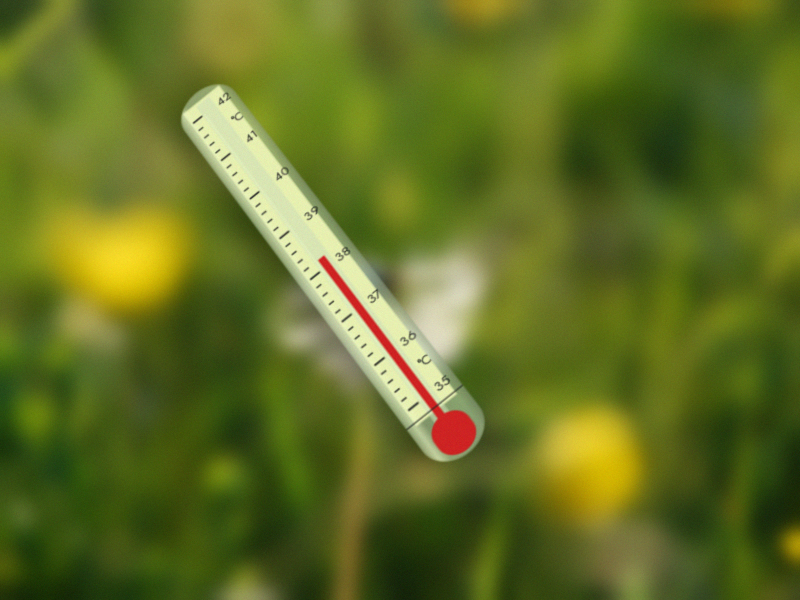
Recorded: **38.2** °C
